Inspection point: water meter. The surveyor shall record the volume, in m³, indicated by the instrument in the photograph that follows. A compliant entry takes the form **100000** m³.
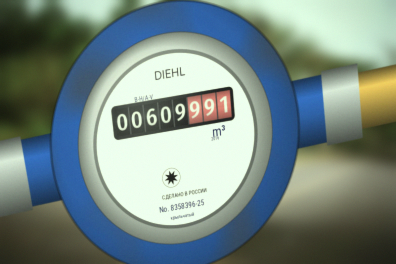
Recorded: **609.991** m³
